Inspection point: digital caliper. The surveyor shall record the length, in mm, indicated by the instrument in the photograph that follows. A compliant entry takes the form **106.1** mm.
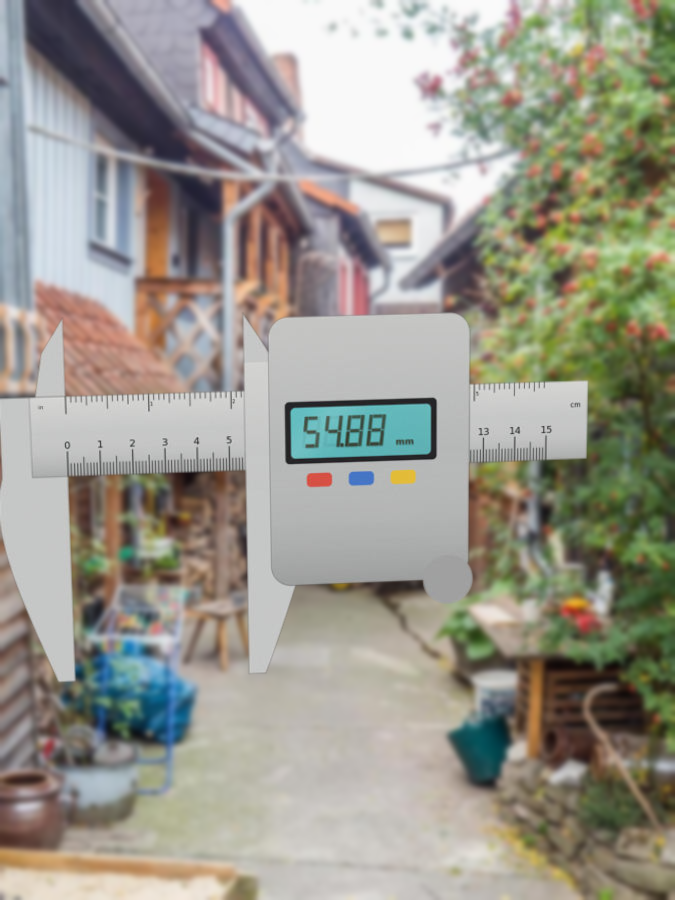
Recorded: **54.88** mm
